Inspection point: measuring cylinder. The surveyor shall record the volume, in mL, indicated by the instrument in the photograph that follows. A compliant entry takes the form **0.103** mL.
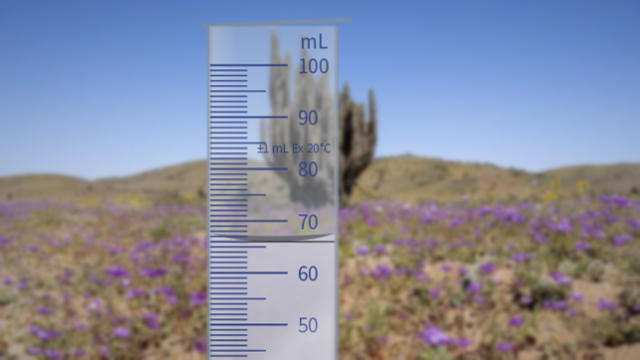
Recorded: **66** mL
